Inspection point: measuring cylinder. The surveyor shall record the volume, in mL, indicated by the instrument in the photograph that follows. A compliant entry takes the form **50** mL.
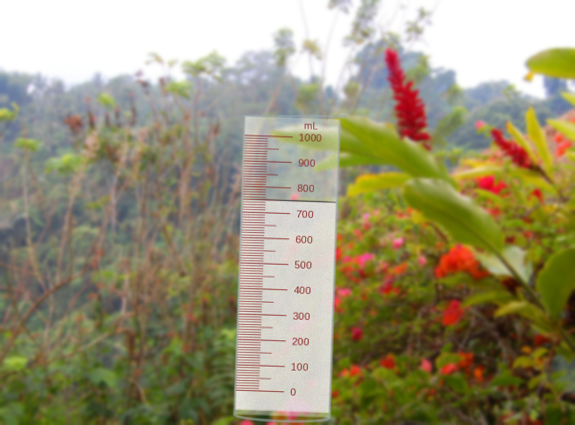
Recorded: **750** mL
